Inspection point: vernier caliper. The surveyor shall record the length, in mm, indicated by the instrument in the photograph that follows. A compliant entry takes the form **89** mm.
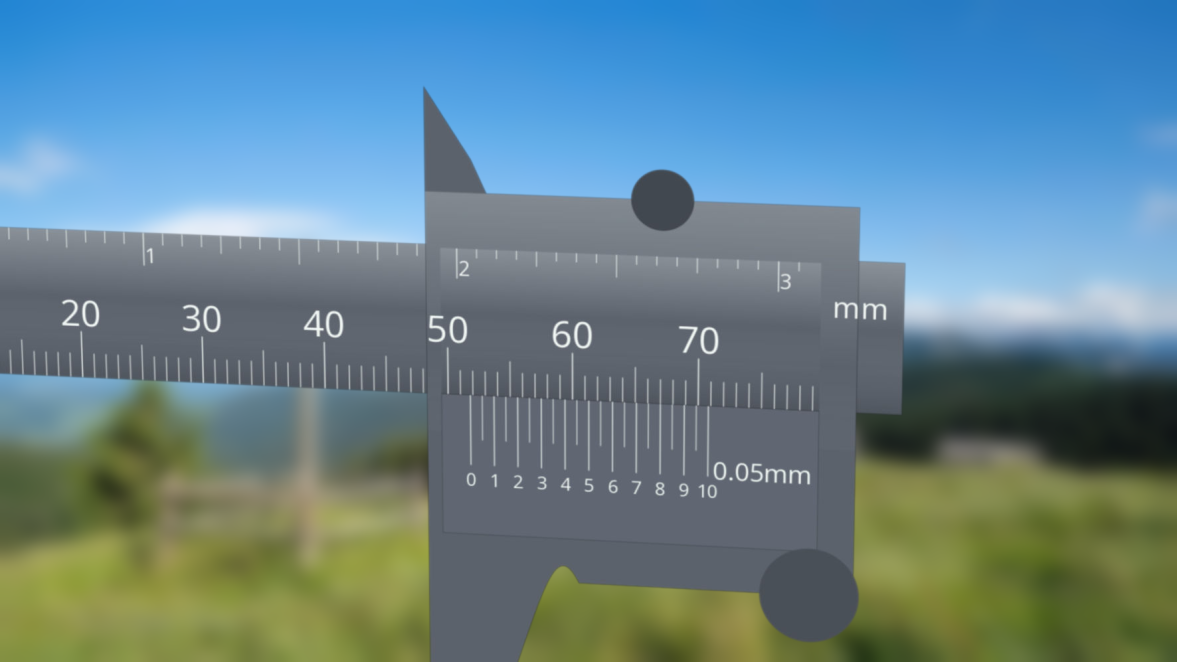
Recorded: **51.8** mm
